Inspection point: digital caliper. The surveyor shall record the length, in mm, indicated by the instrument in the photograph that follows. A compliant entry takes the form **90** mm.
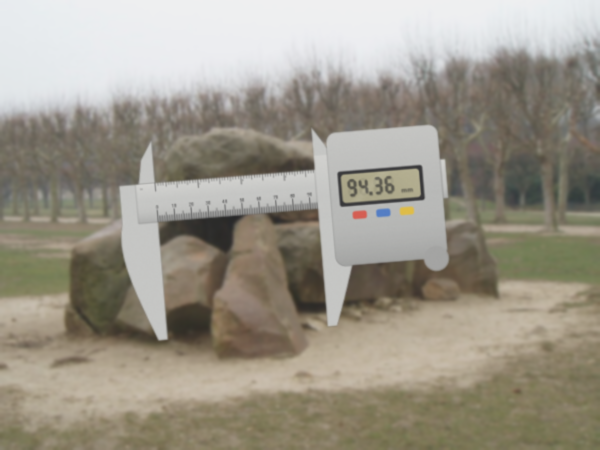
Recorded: **94.36** mm
